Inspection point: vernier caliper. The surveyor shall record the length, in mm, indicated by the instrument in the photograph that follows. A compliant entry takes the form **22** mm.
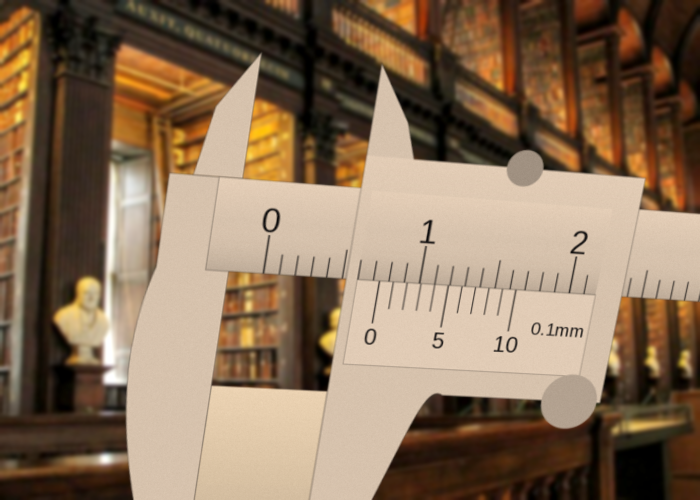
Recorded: **7.4** mm
